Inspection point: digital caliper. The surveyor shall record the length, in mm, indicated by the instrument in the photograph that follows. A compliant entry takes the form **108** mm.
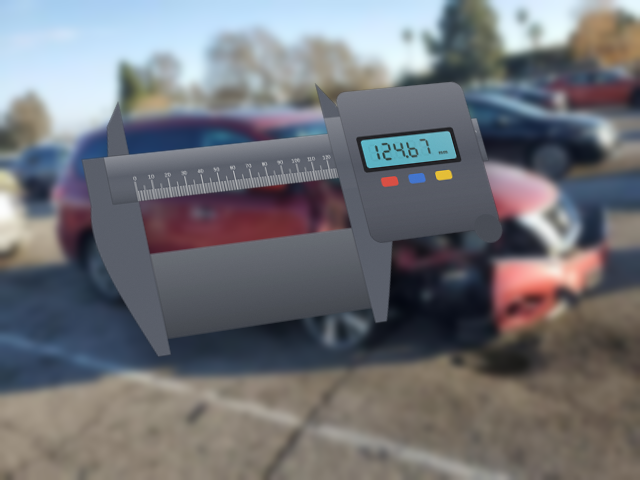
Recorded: **124.67** mm
